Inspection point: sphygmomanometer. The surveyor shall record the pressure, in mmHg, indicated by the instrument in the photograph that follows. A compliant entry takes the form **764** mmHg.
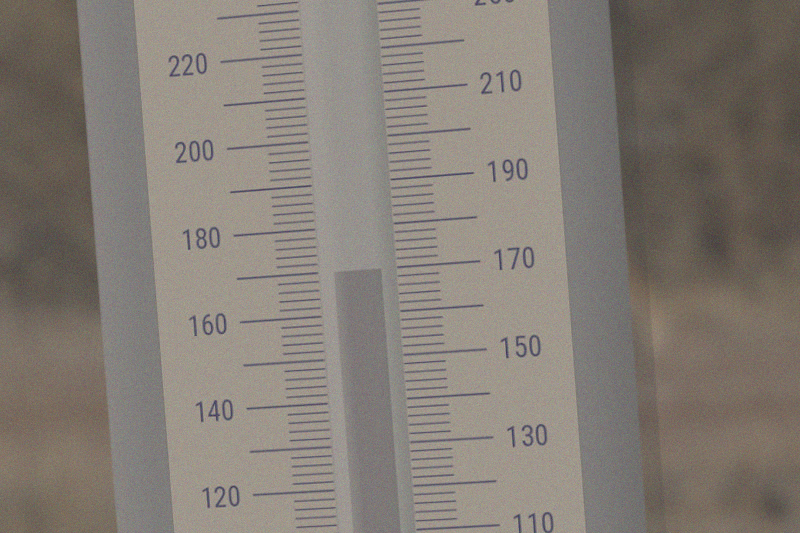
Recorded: **170** mmHg
